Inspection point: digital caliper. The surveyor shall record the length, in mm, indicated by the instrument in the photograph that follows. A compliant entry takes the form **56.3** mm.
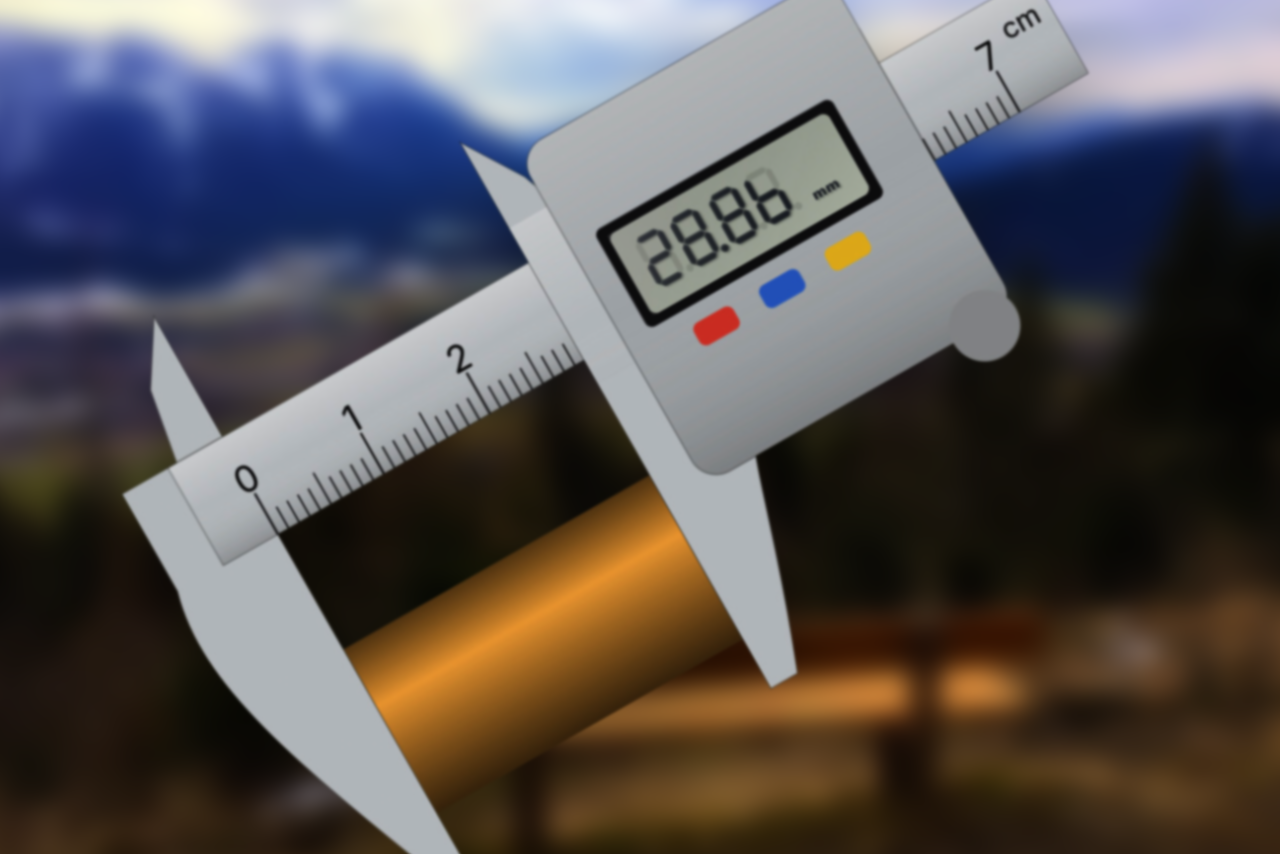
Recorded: **28.86** mm
